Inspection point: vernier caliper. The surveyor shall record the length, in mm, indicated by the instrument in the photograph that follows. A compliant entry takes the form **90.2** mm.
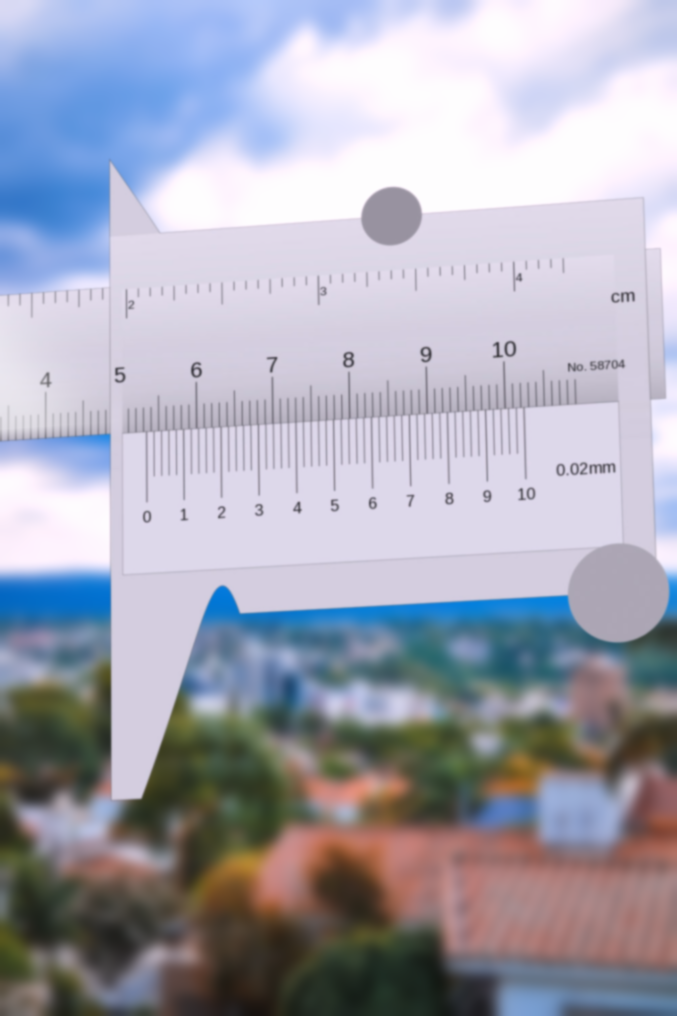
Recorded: **53.4** mm
